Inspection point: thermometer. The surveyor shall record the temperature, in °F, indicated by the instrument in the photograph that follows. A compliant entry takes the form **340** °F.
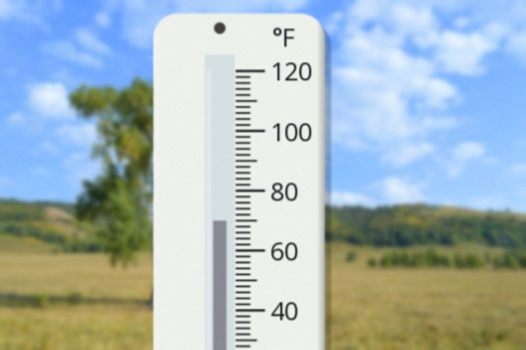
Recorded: **70** °F
